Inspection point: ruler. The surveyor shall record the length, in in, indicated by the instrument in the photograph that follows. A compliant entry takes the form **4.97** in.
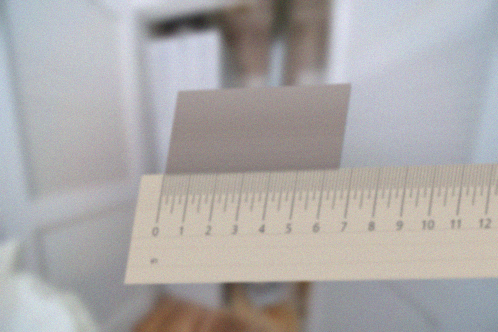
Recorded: **6.5** in
